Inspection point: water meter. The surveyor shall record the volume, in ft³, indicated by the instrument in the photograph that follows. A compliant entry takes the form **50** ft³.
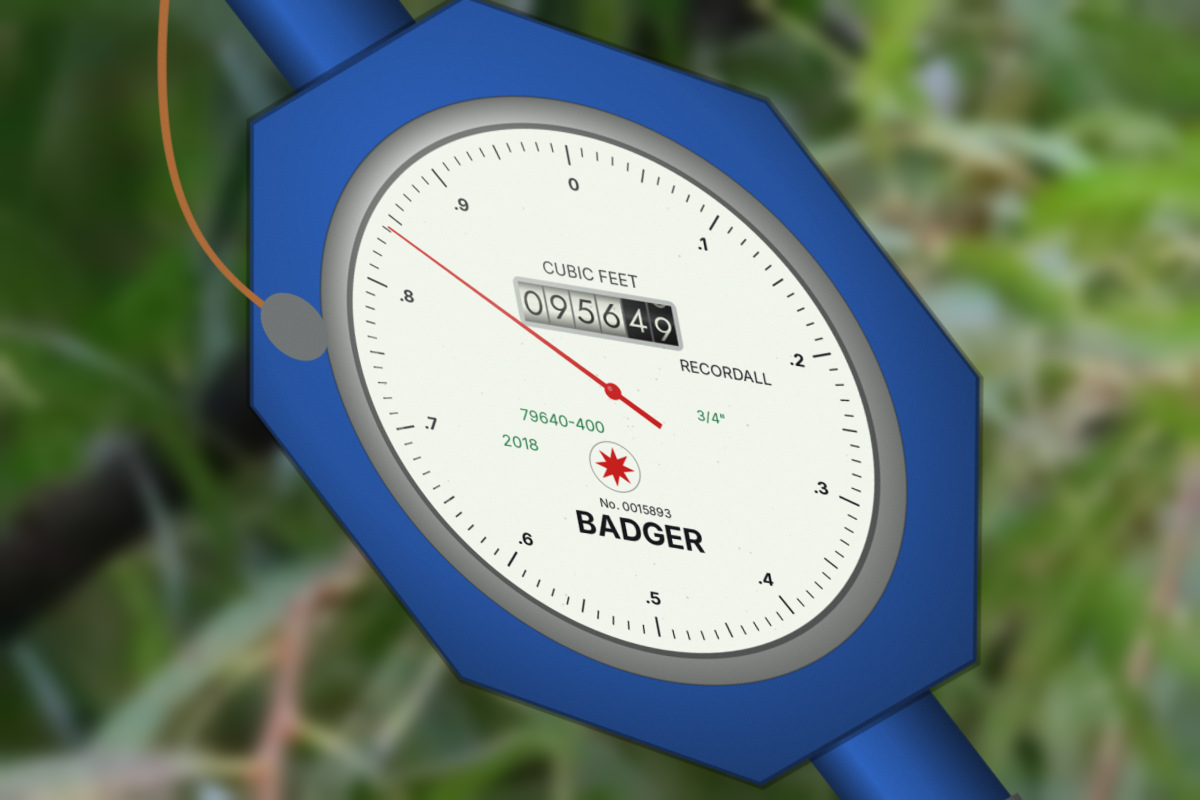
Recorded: **95648.84** ft³
